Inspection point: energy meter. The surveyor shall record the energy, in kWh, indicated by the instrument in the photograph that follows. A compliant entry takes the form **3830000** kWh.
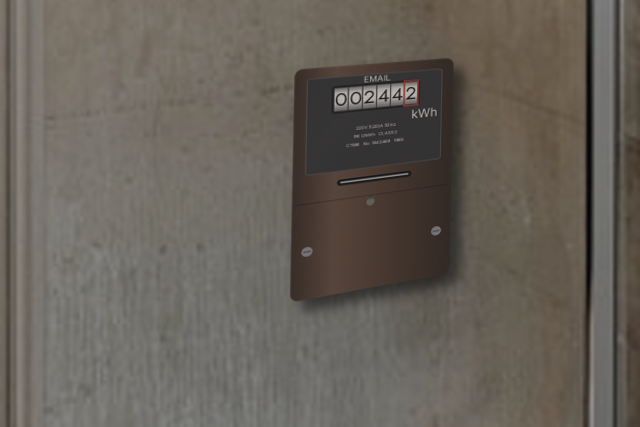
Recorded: **244.2** kWh
